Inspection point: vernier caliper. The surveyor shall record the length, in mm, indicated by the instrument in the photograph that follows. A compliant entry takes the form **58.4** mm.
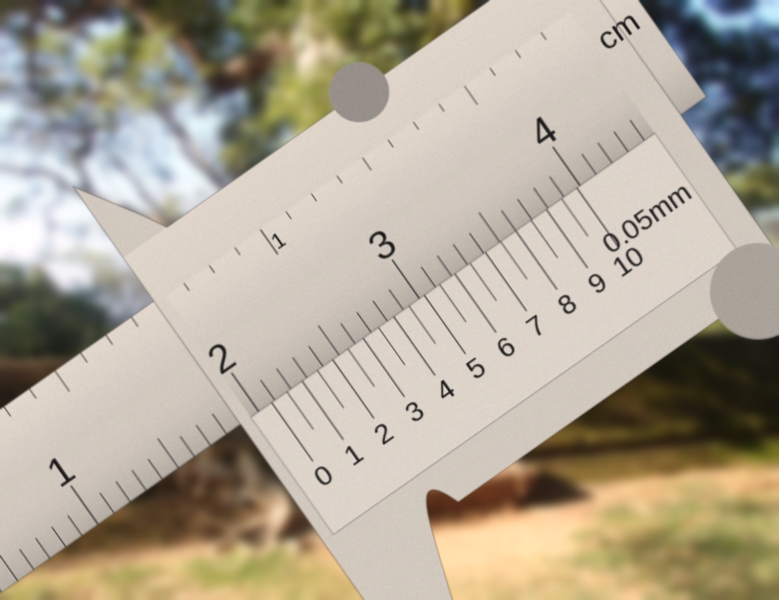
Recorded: **20.8** mm
